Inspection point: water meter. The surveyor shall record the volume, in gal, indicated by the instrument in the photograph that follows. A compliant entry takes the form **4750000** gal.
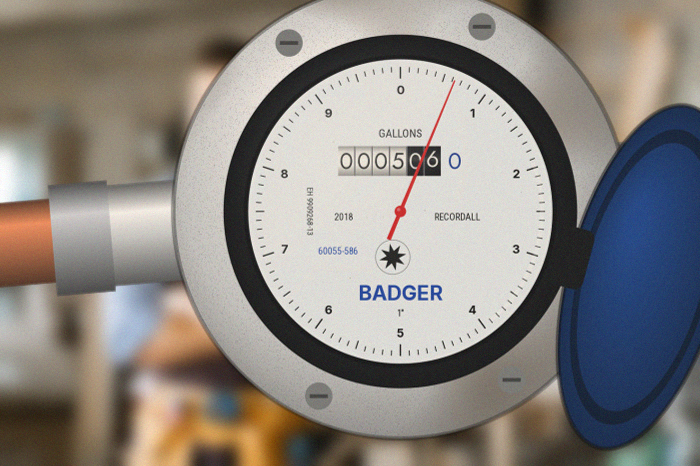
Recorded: **5060.6** gal
